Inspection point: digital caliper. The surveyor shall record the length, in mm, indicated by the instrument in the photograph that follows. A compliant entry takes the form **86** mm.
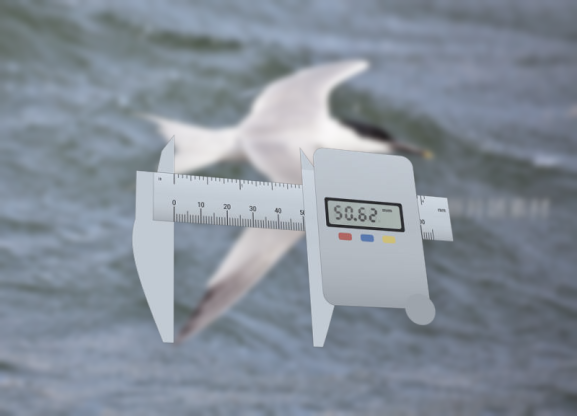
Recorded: **50.62** mm
